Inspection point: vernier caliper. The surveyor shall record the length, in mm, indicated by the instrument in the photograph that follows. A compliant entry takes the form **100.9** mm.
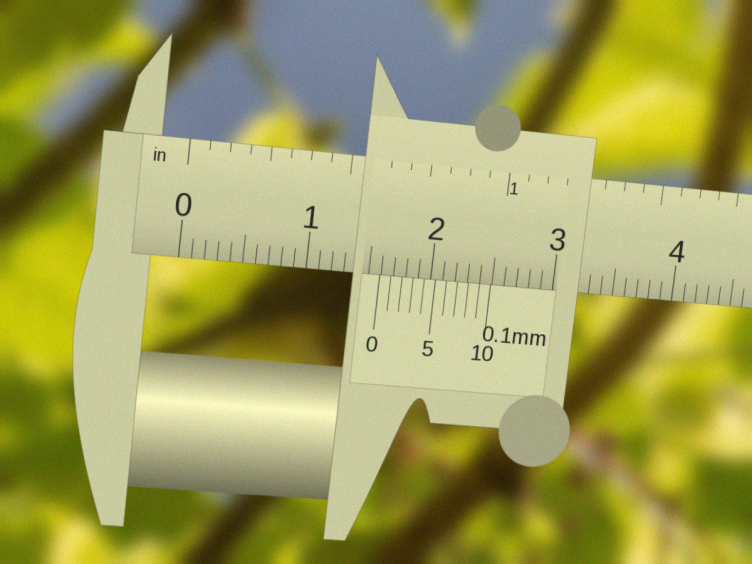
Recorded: **15.9** mm
